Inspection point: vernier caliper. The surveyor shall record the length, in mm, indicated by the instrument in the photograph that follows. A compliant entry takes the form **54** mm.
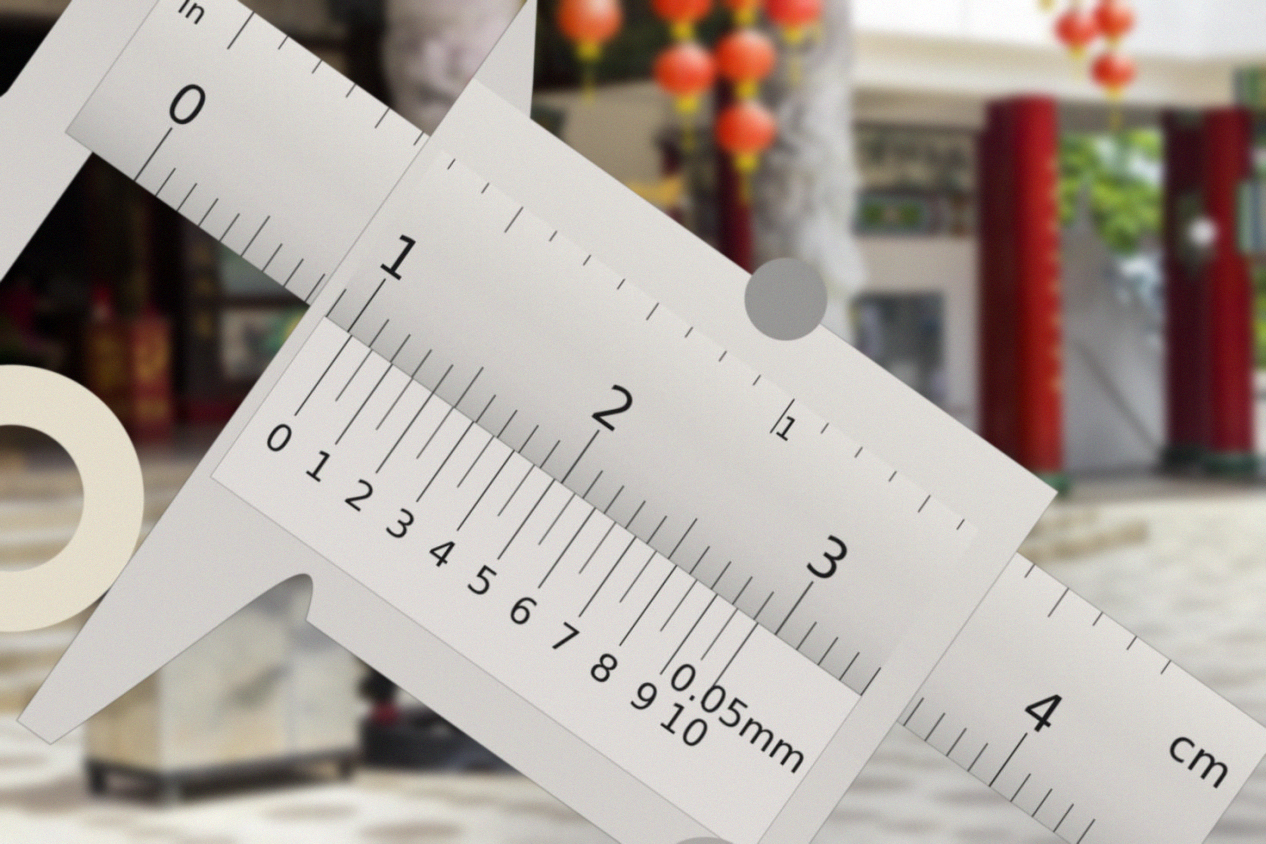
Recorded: **10.20** mm
